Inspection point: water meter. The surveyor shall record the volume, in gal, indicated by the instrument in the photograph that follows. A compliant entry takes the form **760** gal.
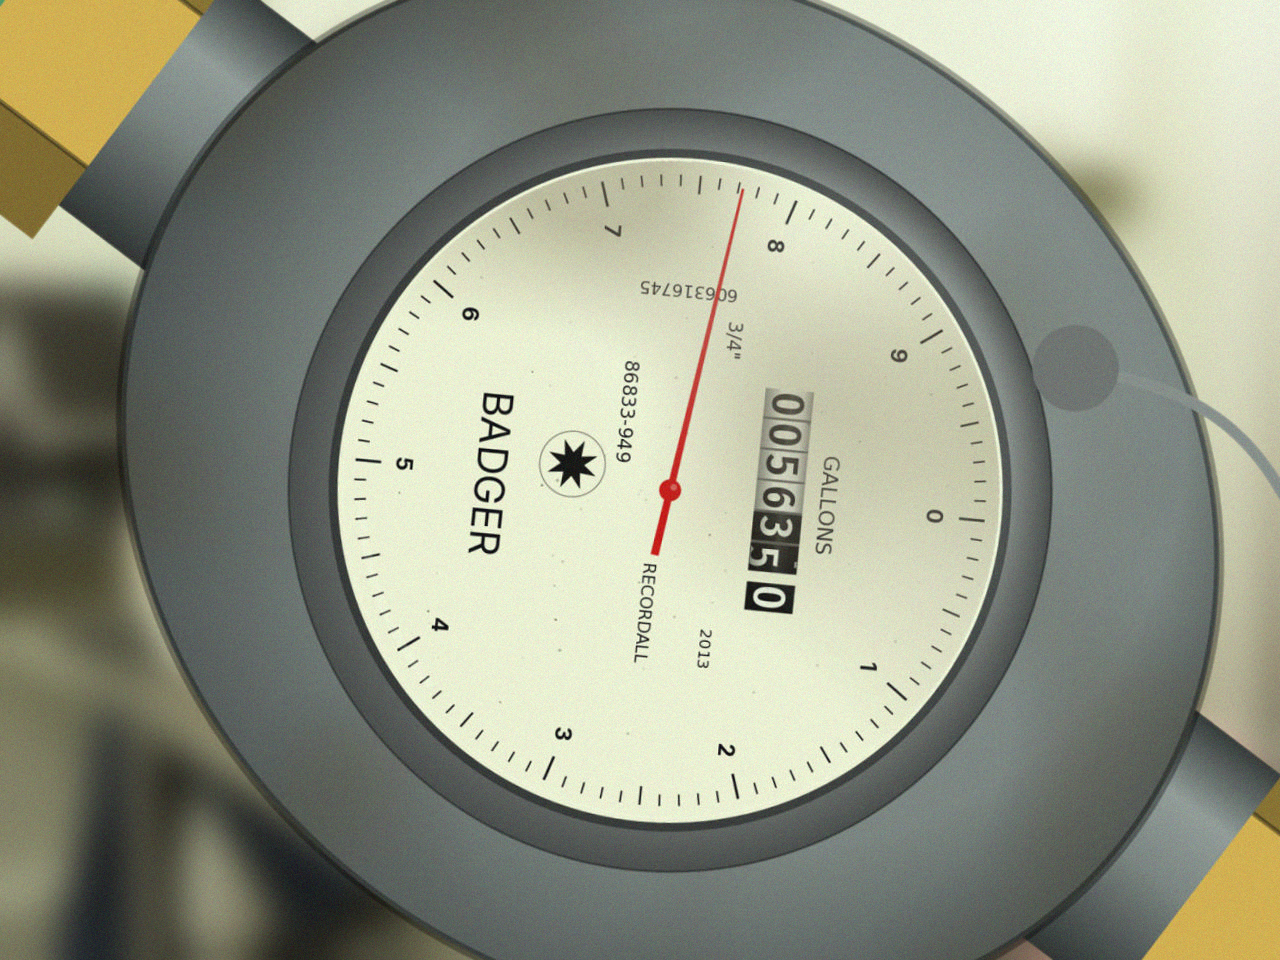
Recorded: **56347.7** gal
